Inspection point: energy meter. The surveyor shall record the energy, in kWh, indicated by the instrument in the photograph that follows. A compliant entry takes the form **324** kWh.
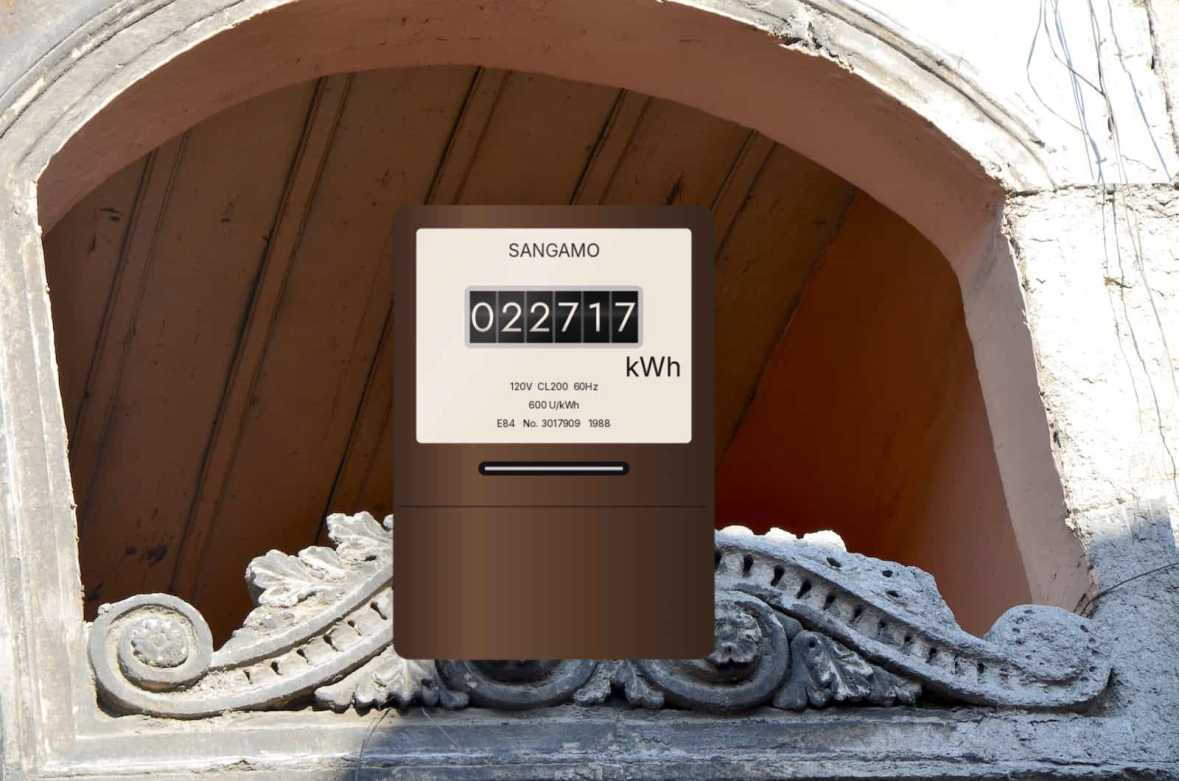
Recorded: **22717** kWh
